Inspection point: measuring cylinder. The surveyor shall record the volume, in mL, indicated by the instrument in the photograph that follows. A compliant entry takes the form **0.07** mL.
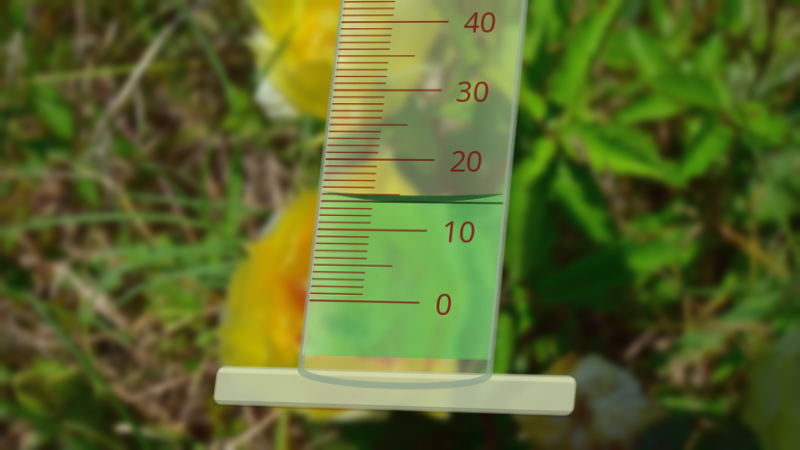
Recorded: **14** mL
